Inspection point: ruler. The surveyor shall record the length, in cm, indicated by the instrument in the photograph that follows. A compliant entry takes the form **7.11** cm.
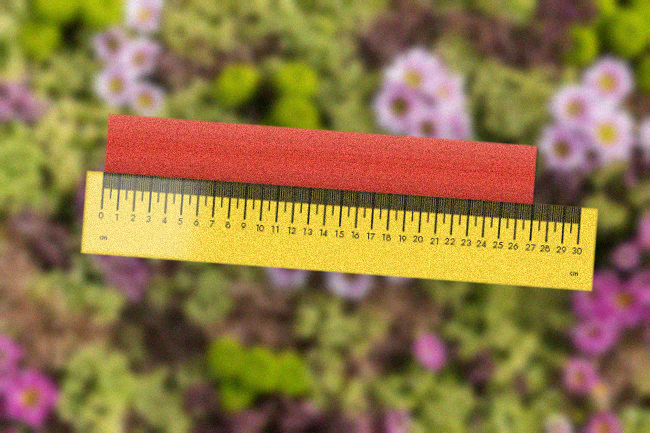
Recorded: **27** cm
